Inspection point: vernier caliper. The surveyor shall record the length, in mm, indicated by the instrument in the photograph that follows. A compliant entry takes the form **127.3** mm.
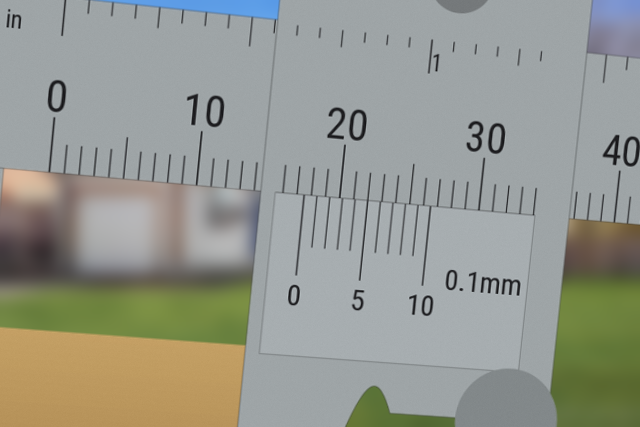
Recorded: **17.5** mm
